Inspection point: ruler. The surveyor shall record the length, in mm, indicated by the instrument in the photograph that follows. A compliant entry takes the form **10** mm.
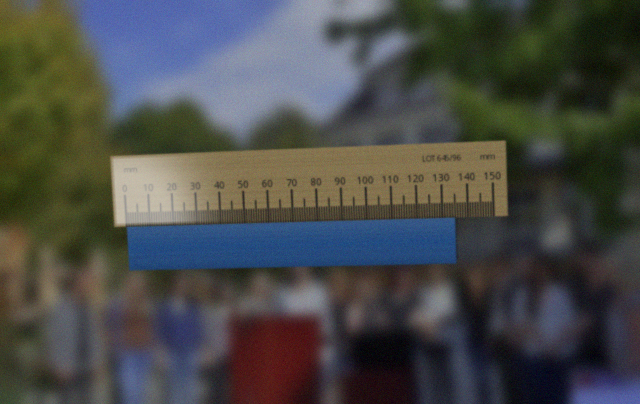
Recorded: **135** mm
